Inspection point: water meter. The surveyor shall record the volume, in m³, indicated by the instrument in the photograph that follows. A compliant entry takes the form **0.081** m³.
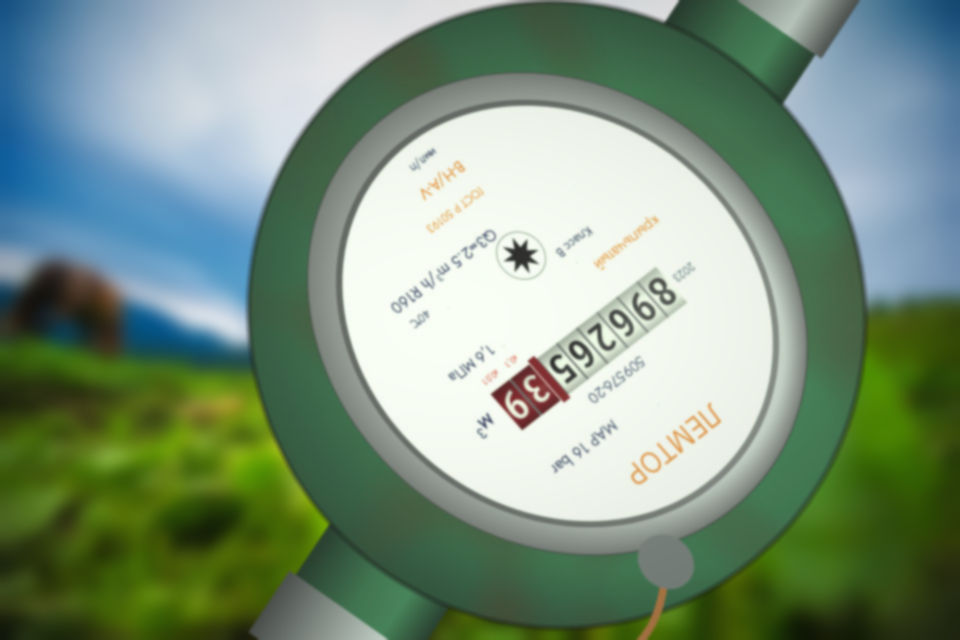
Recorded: **896265.39** m³
